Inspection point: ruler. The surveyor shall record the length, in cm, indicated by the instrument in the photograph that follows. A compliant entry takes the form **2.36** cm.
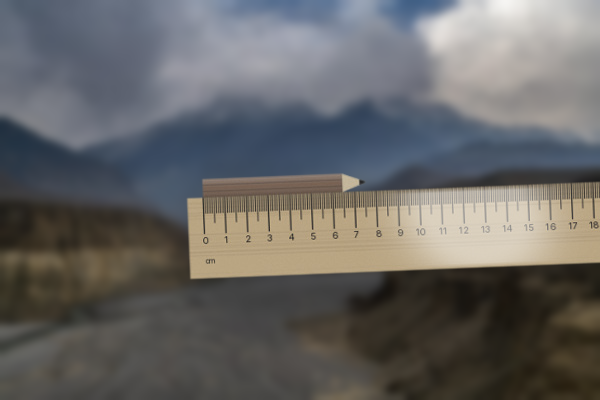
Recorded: **7.5** cm
